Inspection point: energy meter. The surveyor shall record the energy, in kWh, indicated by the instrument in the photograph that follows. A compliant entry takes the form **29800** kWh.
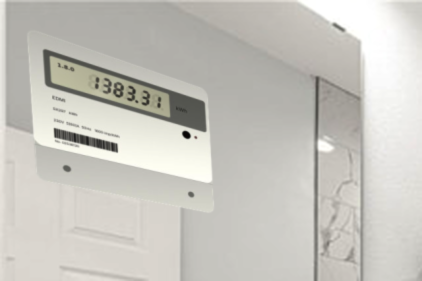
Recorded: **1383.31** kWh
